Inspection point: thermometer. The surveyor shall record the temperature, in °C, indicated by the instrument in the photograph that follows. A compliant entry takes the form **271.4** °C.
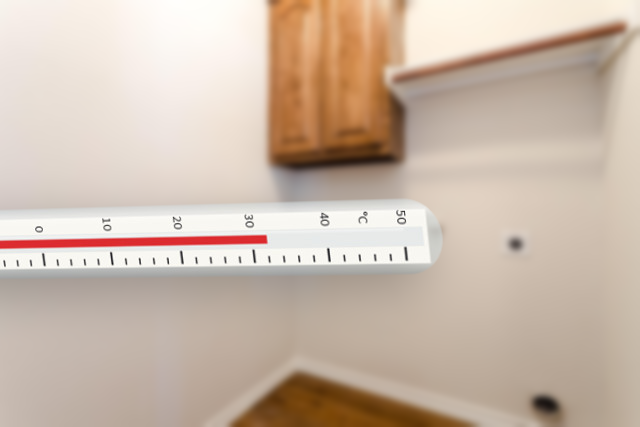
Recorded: **32** °C
